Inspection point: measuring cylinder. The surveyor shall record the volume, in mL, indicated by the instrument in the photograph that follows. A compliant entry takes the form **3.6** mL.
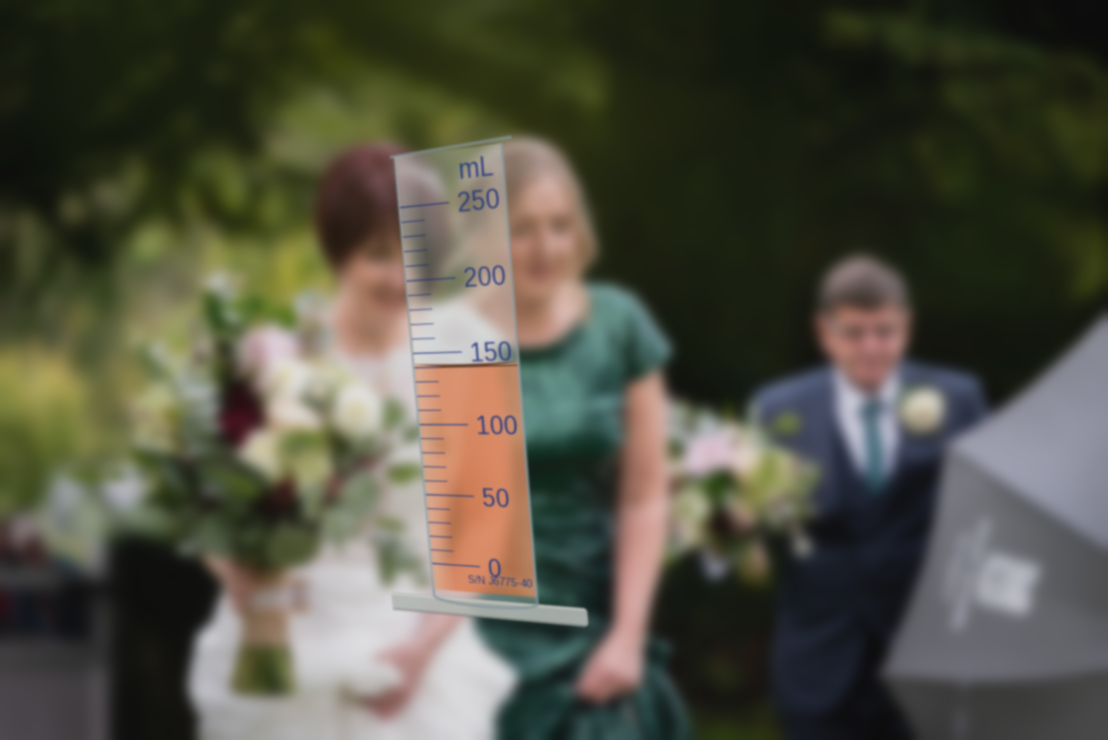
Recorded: **140** mL
